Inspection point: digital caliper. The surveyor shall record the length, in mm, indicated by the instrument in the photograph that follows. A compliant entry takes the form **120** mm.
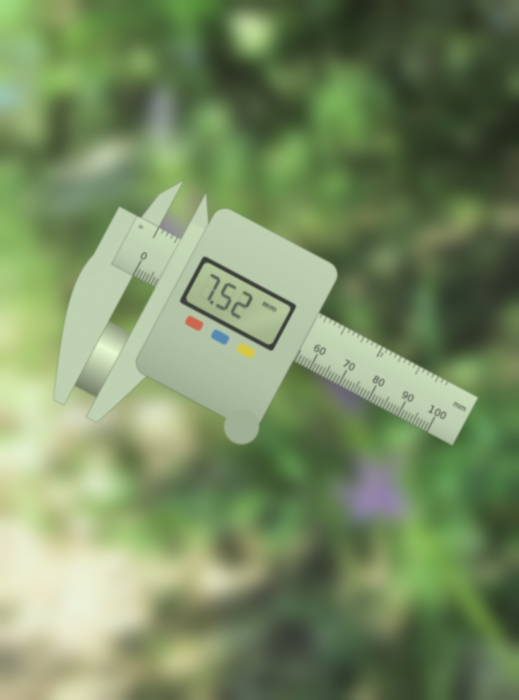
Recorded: **7.52** mm
